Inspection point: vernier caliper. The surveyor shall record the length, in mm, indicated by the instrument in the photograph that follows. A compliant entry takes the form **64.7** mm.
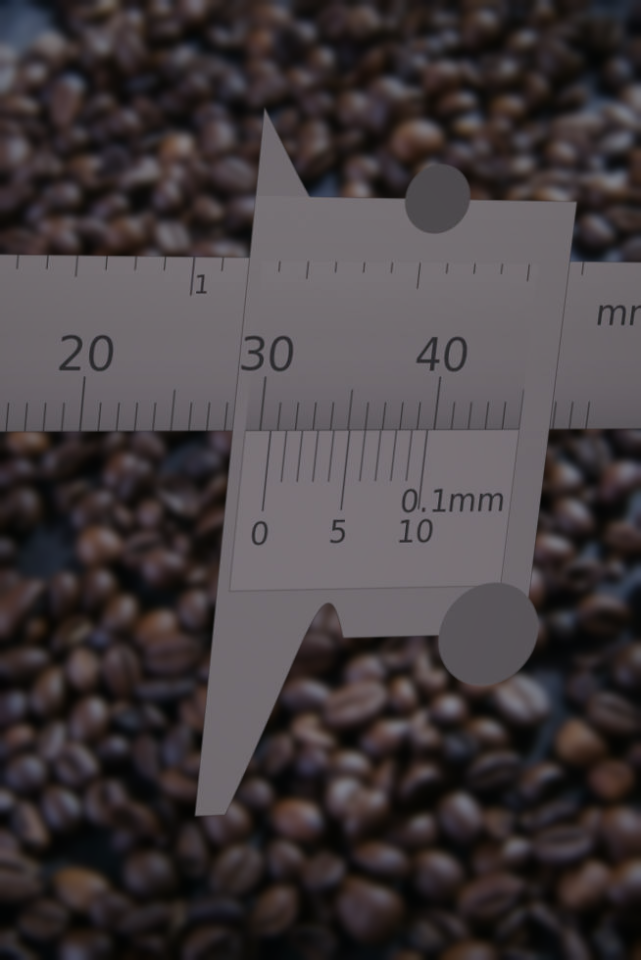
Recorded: **30.6** mm
